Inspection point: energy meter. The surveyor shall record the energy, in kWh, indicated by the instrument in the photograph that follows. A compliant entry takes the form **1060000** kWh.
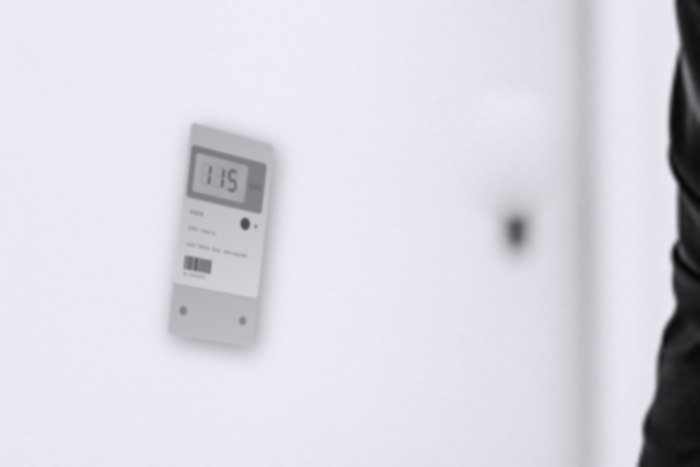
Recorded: **115** kWh
